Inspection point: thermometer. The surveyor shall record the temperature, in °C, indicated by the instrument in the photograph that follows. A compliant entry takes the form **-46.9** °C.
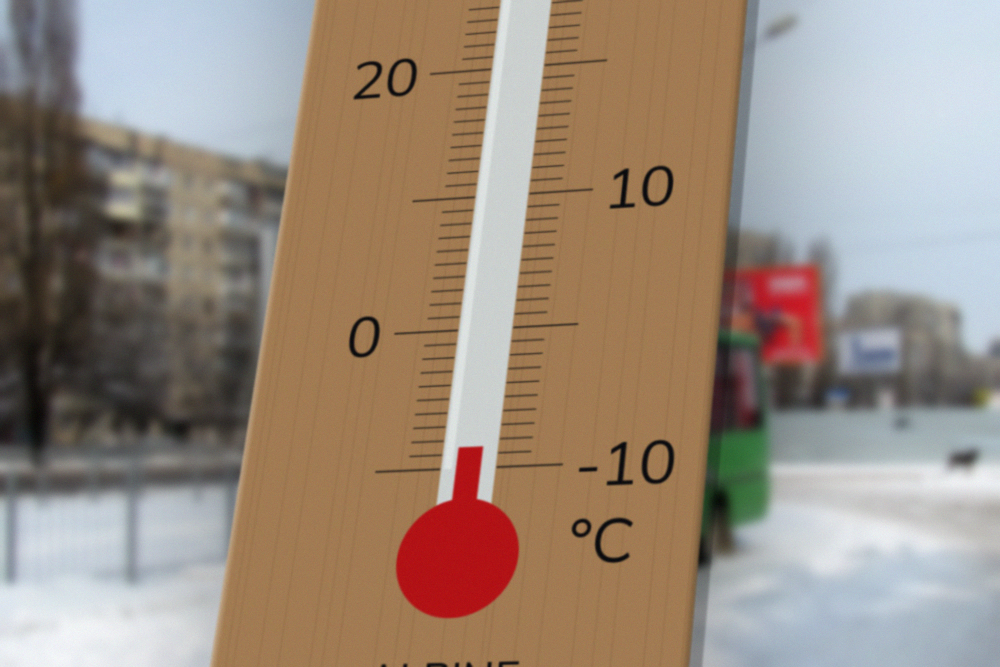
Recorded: **-8.5** °C
